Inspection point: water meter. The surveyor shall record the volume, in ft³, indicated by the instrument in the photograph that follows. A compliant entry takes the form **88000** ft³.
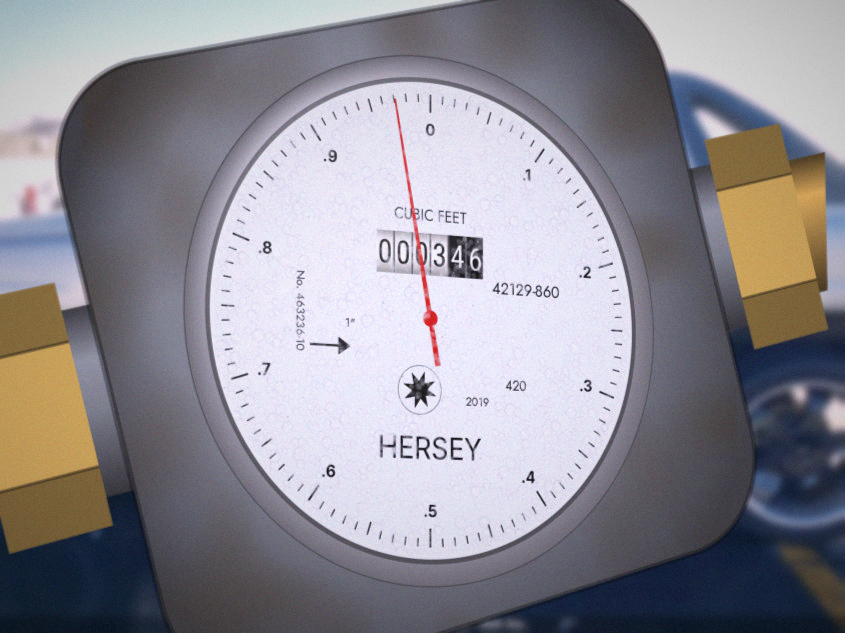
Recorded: **345.97** ft³
